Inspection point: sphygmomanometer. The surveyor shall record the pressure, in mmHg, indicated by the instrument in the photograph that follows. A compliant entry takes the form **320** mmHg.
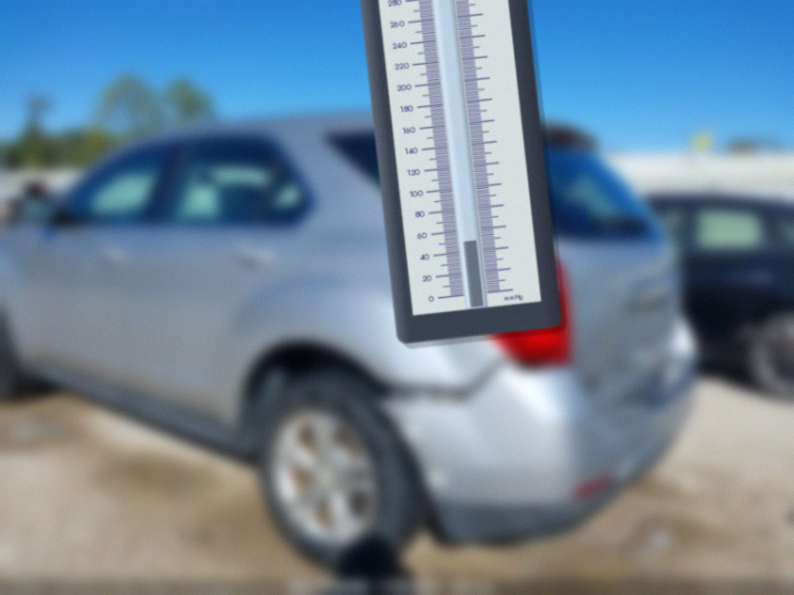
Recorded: **50** mmHg
